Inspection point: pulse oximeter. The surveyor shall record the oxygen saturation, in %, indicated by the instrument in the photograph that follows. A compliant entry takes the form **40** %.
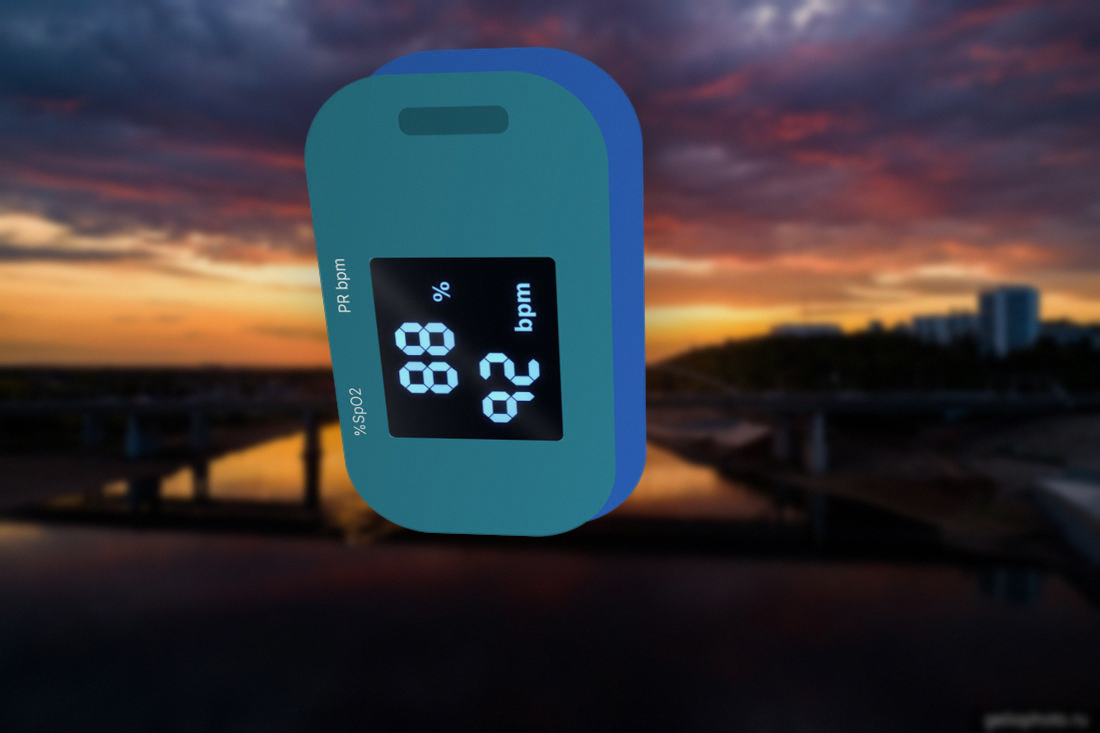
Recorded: **88** %
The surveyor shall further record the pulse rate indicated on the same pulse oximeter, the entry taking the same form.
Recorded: **92** bpm
